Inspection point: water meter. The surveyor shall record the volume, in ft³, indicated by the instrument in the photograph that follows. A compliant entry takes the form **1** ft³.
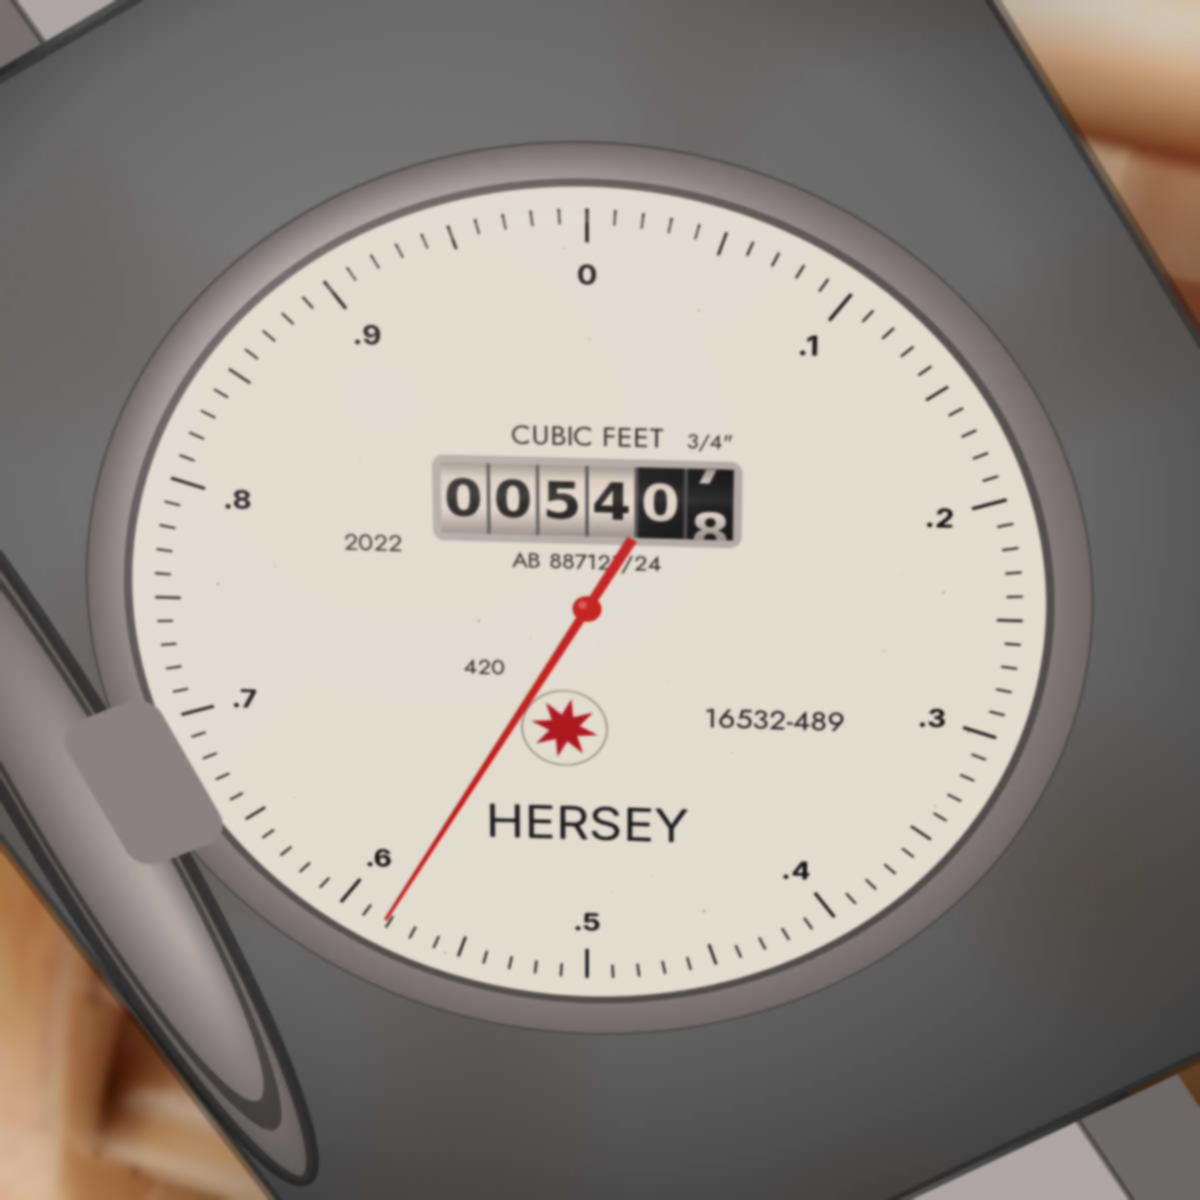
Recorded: **5407.58** ft³
